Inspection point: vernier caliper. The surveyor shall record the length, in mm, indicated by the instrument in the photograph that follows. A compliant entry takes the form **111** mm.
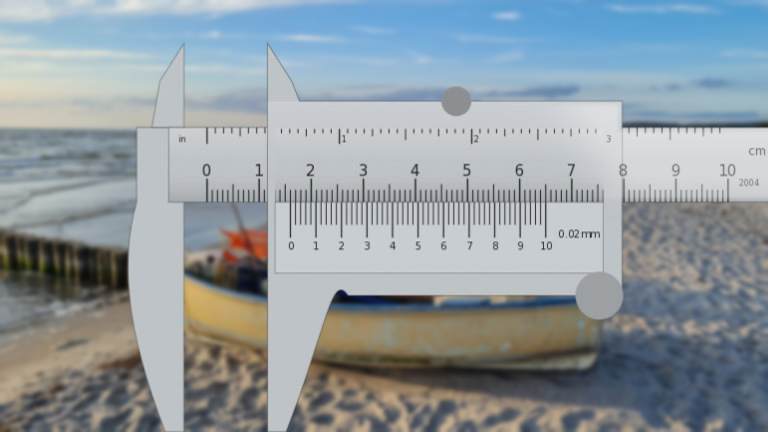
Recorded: **16.0** mm
